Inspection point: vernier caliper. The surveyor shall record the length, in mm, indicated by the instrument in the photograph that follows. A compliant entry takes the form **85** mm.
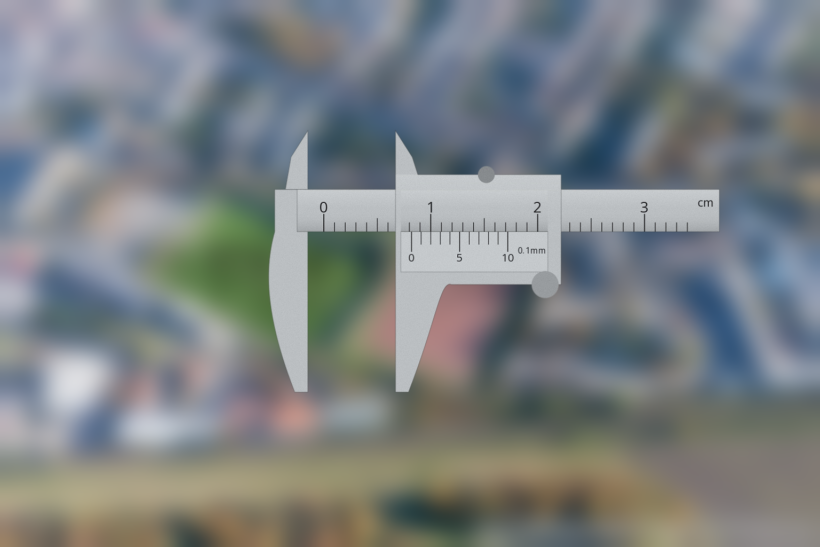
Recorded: **8.2** mm
